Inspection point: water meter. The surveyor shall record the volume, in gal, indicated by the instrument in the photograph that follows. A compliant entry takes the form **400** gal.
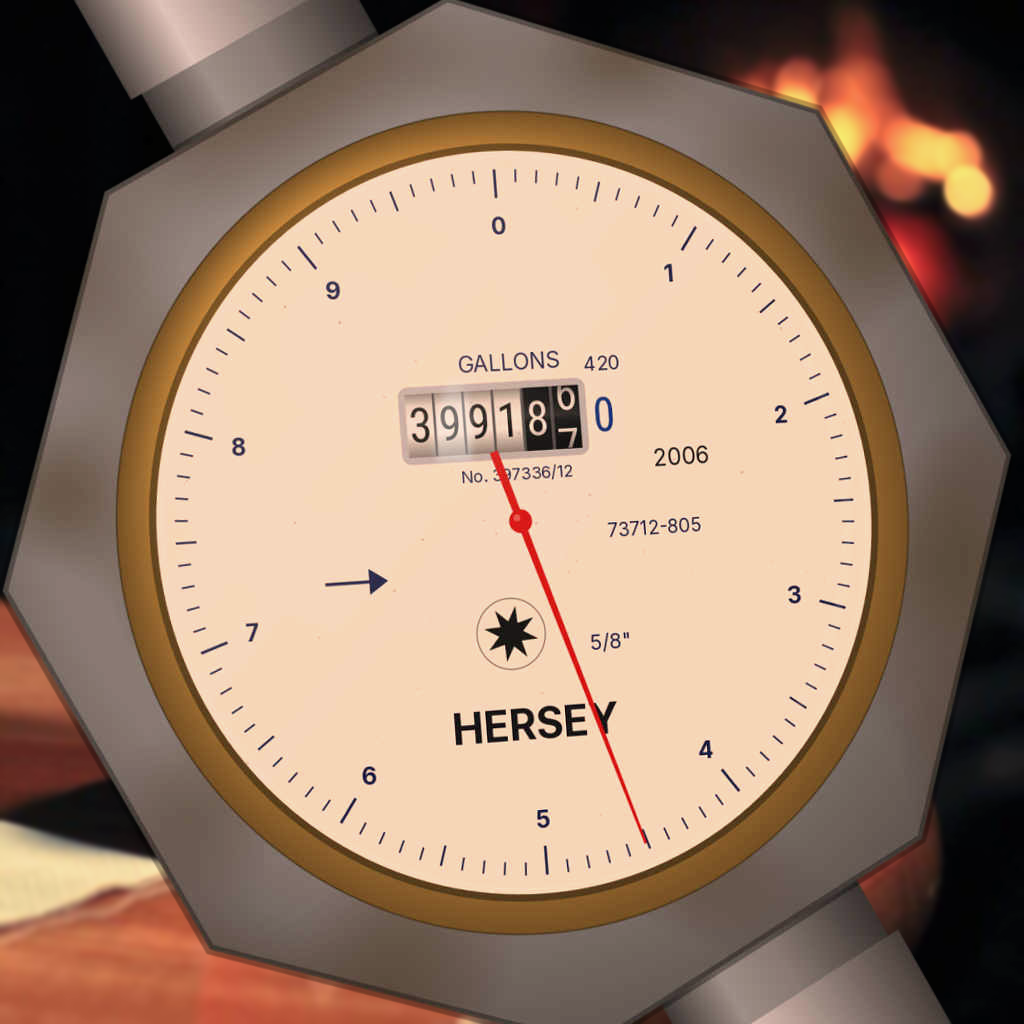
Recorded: **3991864.5** gal
